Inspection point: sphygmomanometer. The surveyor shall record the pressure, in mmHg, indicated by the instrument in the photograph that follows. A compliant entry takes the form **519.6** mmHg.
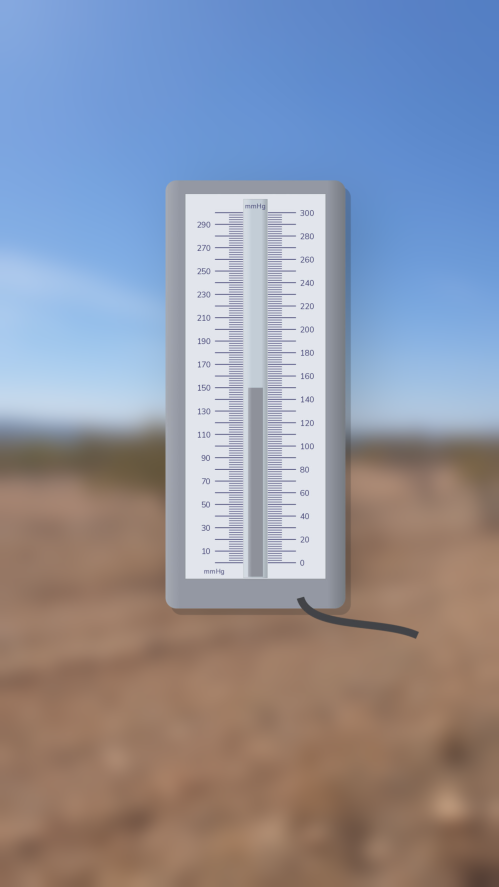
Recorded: **150** mmHg
